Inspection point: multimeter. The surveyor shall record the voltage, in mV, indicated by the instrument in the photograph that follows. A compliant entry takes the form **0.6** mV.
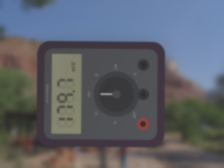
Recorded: **179.7** mV
